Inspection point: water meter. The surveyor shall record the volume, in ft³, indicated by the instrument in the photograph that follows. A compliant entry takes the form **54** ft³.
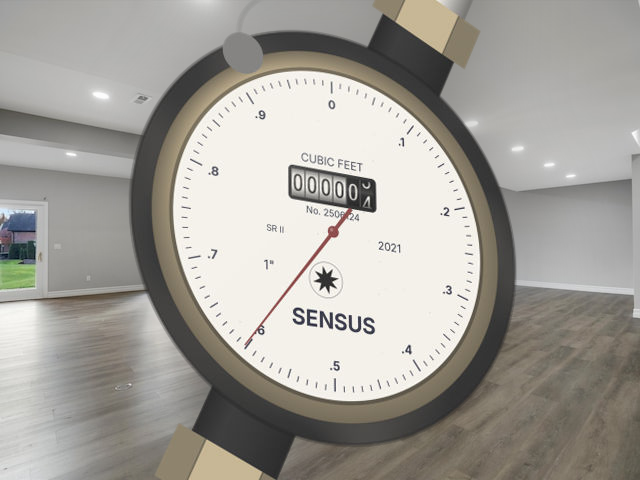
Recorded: **3.60** ft³
